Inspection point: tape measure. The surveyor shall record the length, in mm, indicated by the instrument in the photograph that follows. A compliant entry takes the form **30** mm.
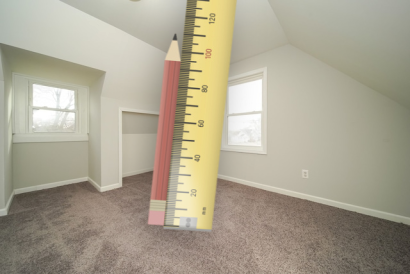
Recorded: **110** mm
